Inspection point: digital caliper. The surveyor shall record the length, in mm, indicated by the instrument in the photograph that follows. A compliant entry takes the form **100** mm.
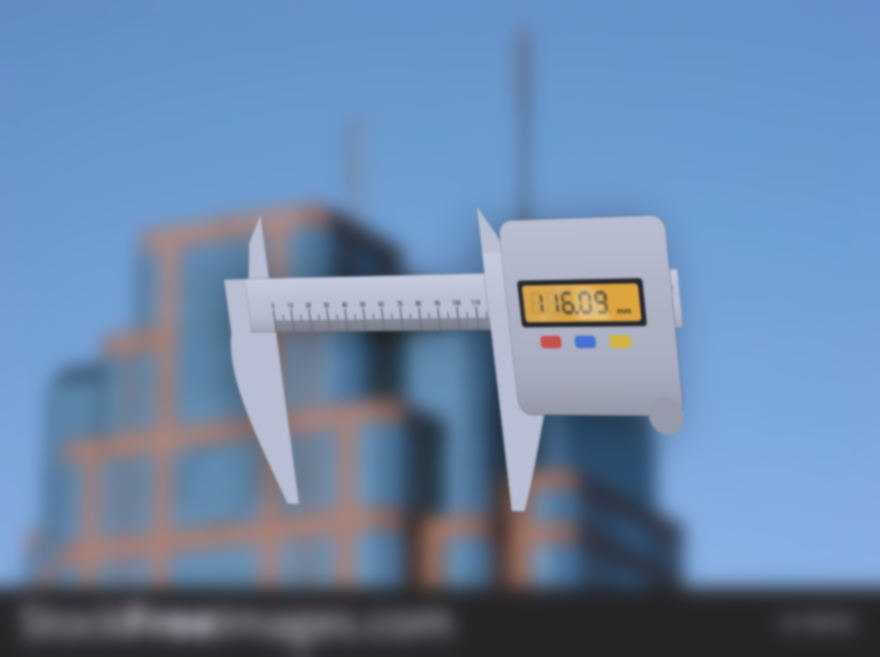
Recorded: **116.09** mm
